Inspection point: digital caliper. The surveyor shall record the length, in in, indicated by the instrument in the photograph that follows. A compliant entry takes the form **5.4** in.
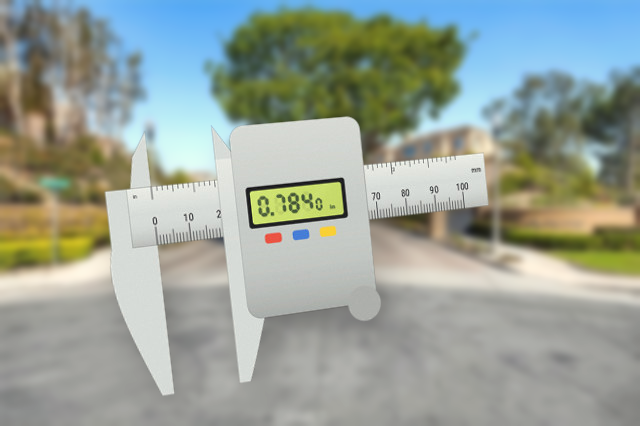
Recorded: **0.7840** in
